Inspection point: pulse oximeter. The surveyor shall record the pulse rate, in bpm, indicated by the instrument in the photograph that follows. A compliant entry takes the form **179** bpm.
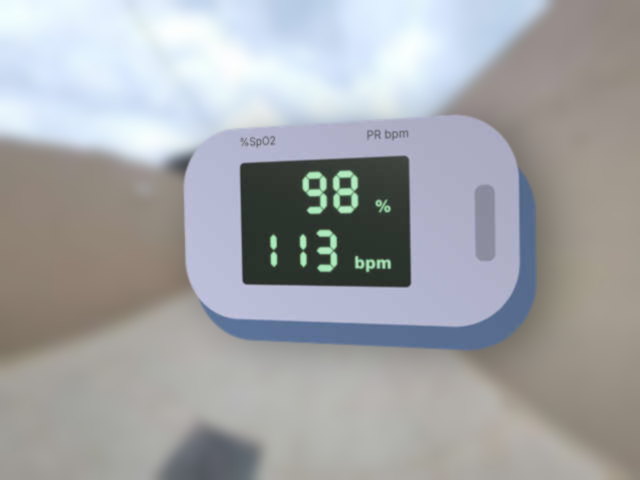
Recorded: **113** bpm
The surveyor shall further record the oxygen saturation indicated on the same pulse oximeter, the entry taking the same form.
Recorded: **98** %
